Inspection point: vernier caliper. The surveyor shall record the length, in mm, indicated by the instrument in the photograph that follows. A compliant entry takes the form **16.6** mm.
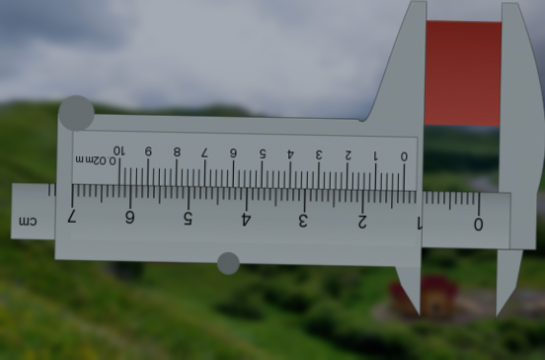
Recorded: **13.0** mm
